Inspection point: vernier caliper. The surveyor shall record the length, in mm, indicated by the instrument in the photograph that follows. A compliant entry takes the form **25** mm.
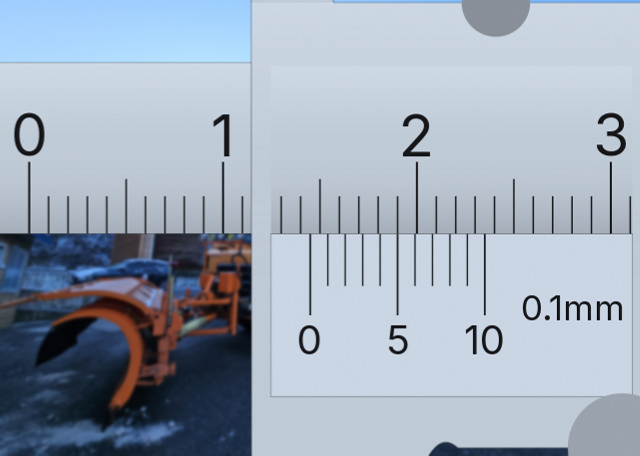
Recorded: **14.5** mm
